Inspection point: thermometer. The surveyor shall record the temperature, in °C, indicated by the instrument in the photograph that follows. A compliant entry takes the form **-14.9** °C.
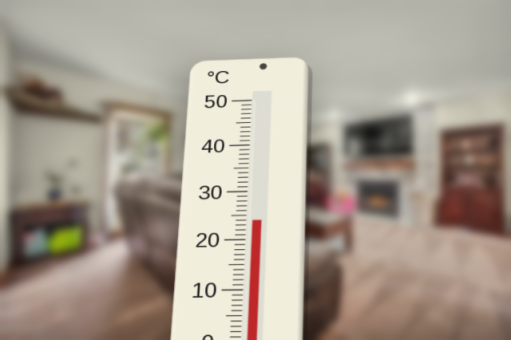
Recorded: **24** °C
